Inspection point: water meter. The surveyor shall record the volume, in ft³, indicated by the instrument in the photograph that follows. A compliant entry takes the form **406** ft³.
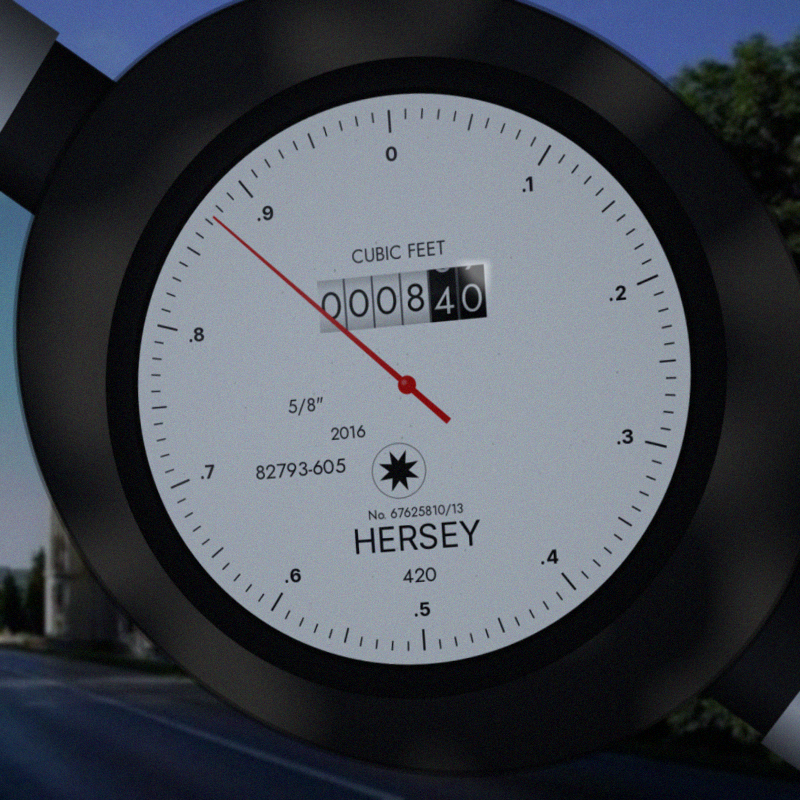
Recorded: **839.87** ft³
